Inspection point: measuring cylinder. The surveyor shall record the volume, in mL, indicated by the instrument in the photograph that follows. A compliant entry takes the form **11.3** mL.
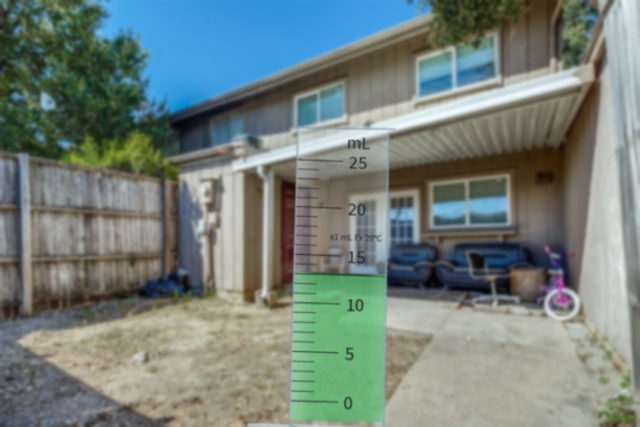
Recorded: **13** mL
